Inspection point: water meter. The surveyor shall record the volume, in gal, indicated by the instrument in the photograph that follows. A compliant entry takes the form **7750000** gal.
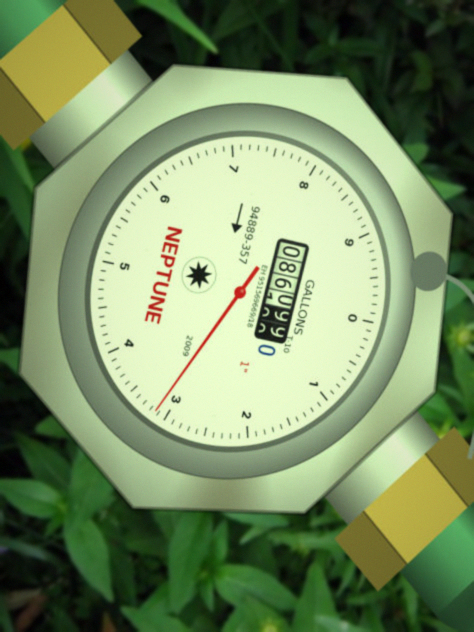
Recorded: **860993.1** gal
